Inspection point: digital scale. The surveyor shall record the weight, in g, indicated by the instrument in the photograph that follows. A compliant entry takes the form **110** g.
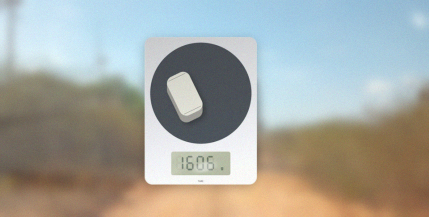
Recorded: **1606** g
